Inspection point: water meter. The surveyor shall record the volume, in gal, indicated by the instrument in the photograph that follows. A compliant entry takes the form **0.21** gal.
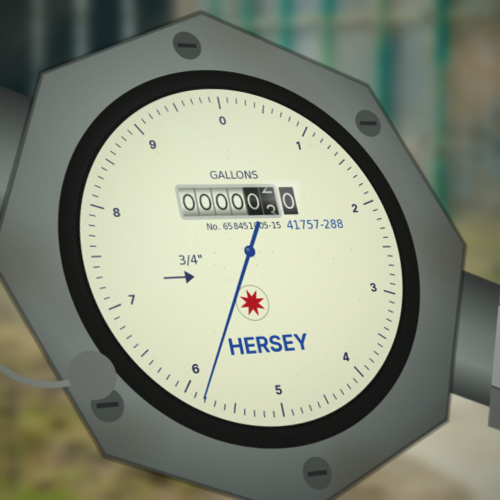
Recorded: **25.8** gal
